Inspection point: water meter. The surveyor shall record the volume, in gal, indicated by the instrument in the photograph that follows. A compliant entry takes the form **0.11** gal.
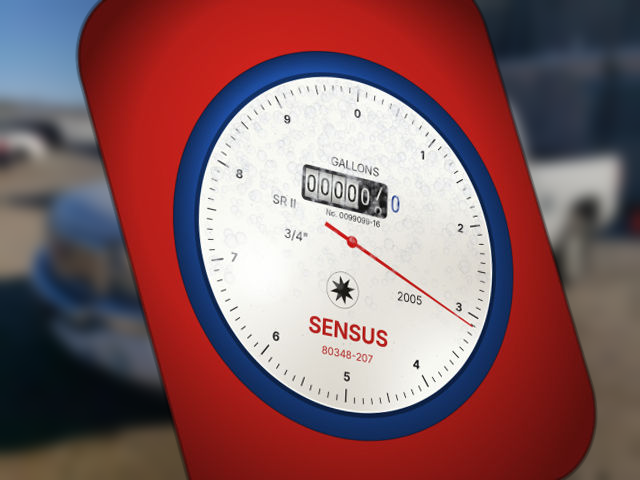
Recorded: **73.1** gal
